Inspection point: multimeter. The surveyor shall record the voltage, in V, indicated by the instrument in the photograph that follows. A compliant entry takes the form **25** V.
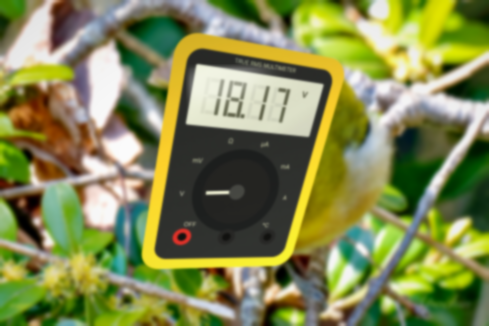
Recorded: **18.17** V
